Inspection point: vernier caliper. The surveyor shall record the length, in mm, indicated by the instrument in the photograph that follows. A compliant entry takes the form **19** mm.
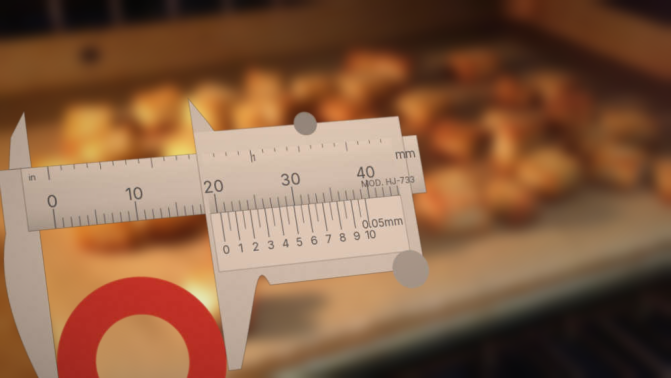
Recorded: **20.4** mm
